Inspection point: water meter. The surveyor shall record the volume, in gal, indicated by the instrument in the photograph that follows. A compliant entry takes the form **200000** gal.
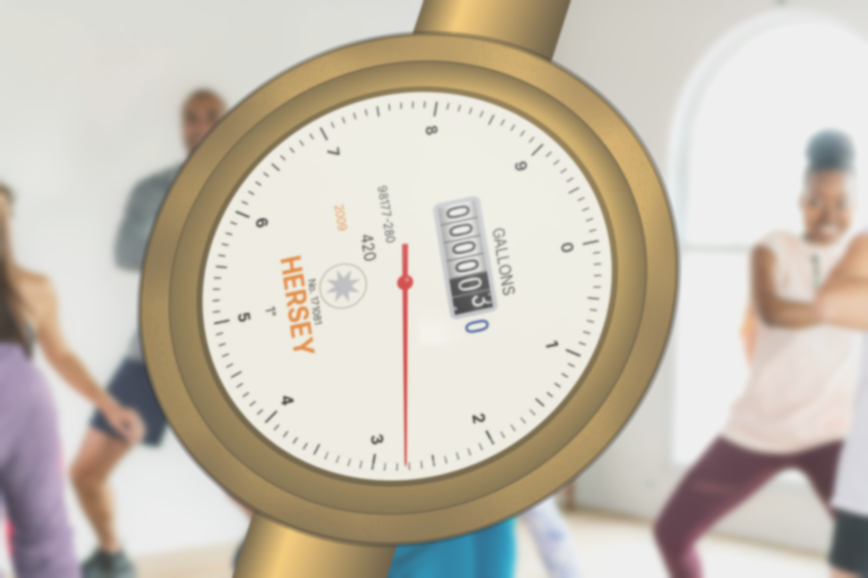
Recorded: **32.7** gal
